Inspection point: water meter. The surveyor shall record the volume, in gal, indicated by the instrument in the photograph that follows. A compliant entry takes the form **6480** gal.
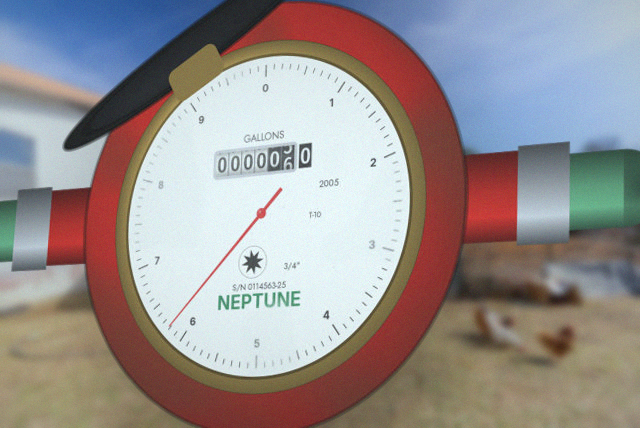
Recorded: **56.2** gal
